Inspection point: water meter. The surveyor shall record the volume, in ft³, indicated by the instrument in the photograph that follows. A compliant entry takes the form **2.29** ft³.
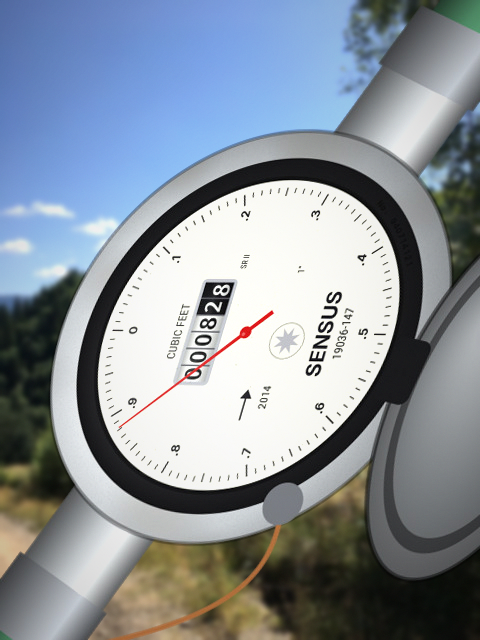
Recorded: **827.88** ft³
